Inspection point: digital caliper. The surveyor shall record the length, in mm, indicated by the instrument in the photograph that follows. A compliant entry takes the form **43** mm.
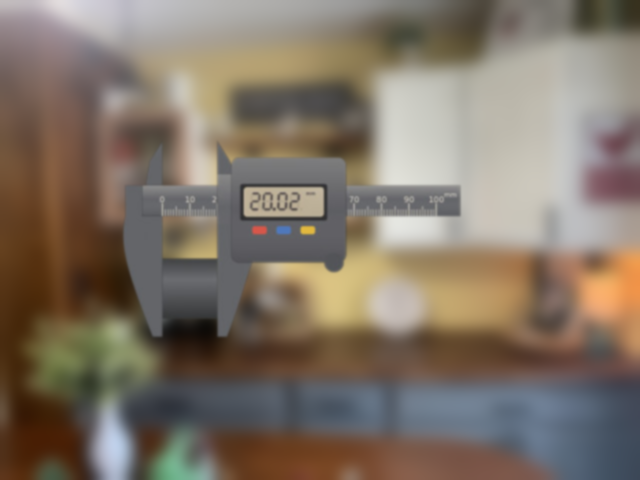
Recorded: **20.02** mm
